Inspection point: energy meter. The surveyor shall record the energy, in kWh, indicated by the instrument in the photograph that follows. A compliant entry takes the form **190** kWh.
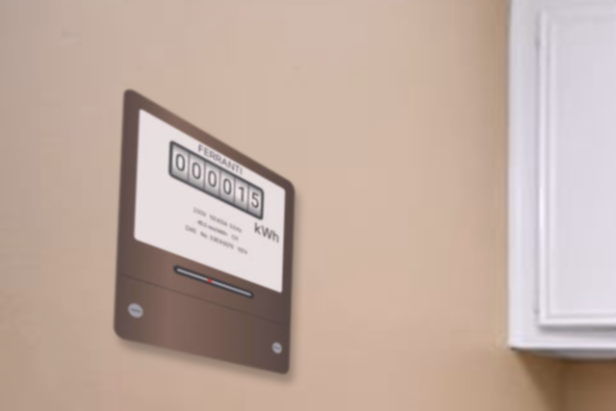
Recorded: **15** kWh
